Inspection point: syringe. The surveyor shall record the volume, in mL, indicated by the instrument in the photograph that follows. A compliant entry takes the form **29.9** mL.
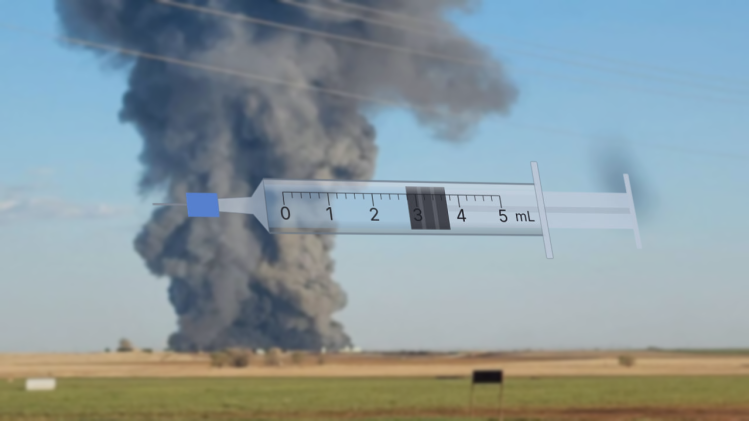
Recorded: **2.8** mL
